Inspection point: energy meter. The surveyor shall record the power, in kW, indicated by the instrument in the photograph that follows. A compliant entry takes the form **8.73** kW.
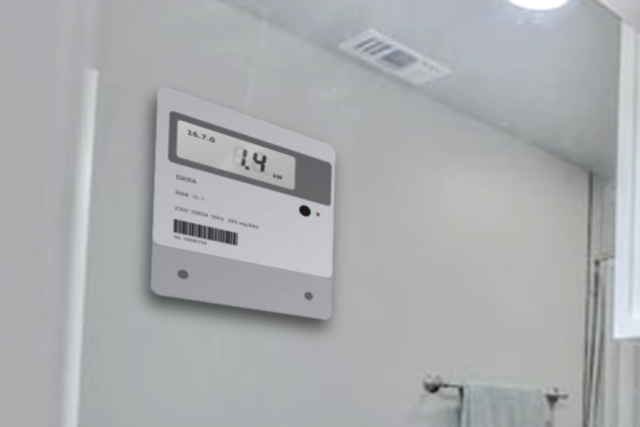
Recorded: **1.4** kW
